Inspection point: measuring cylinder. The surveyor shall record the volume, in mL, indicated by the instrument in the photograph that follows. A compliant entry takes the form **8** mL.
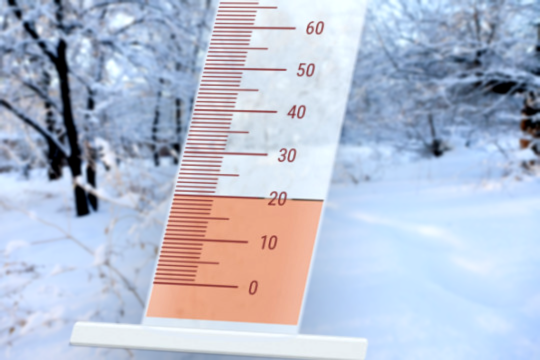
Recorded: **20** mL
